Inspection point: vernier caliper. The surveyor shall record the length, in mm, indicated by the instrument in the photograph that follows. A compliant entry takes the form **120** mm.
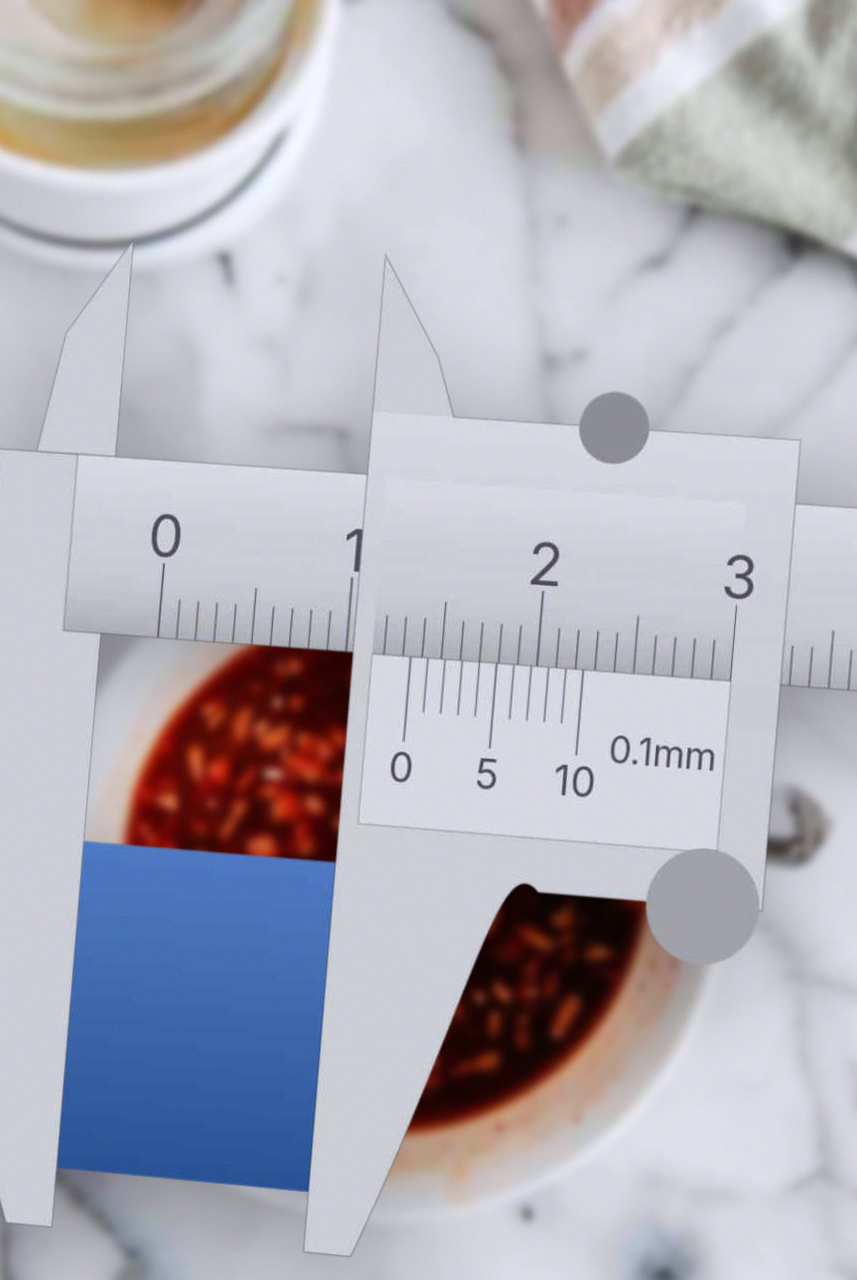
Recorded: **13.4** mm
